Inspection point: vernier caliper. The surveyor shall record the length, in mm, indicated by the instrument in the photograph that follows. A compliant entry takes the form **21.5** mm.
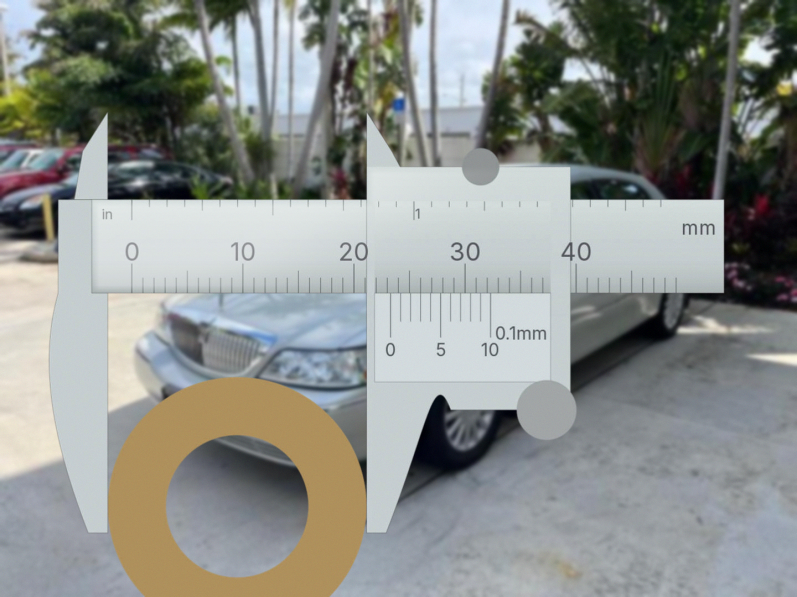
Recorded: **23.3** mm
